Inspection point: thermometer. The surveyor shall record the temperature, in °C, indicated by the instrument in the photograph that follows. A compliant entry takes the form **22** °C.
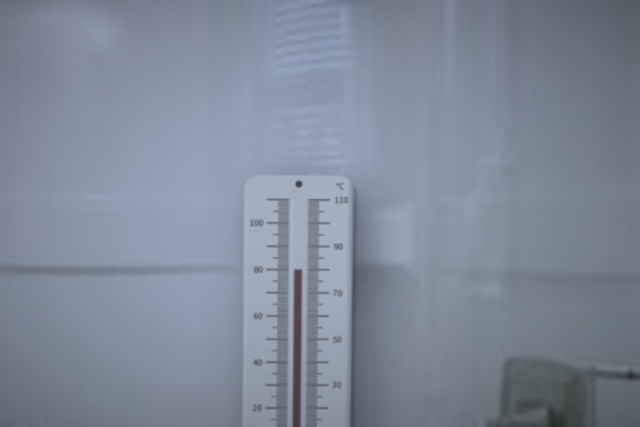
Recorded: **80** °C
